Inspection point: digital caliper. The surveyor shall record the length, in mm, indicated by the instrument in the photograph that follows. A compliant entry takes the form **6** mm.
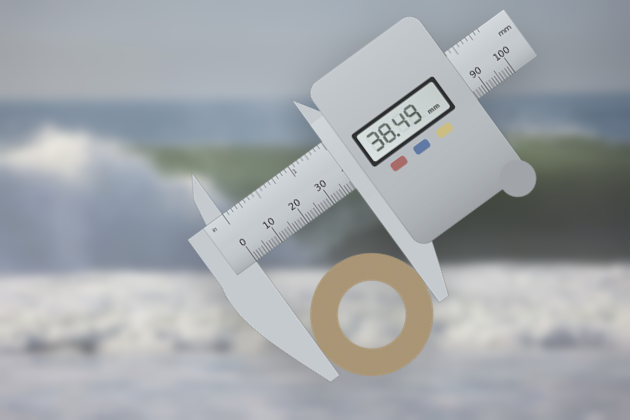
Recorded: **38.49** mm
